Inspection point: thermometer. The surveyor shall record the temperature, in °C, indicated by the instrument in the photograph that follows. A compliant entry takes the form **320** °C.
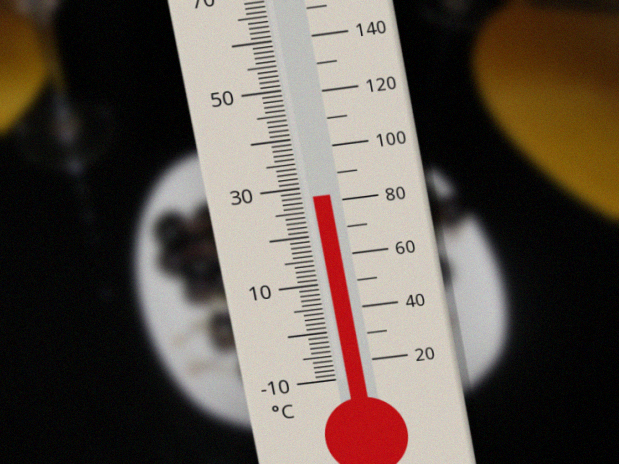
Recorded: **28** °C
